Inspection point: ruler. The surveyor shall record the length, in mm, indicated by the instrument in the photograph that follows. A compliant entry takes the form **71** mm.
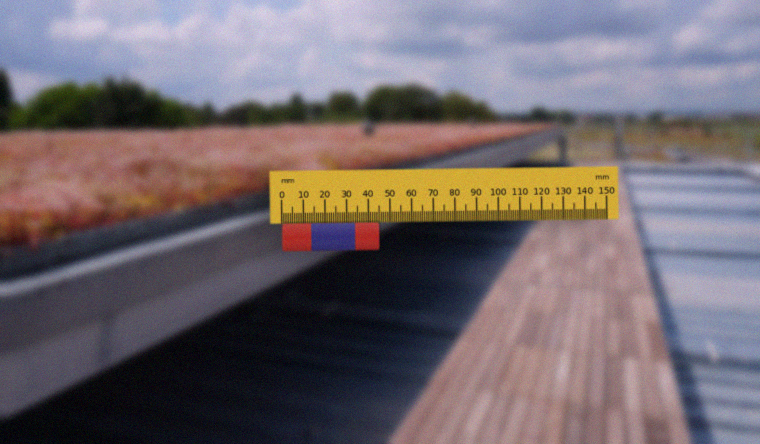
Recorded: **45** mm
